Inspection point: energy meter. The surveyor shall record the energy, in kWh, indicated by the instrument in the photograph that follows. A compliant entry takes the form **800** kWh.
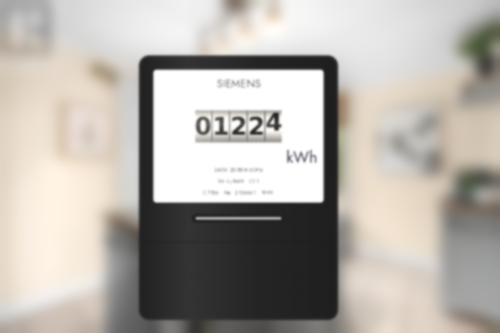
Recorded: **1224** kWh
